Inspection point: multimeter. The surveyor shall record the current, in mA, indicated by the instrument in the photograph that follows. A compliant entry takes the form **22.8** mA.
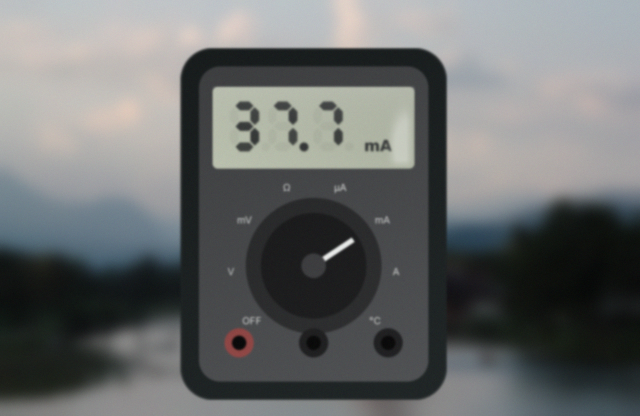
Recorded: **37.7** mA
